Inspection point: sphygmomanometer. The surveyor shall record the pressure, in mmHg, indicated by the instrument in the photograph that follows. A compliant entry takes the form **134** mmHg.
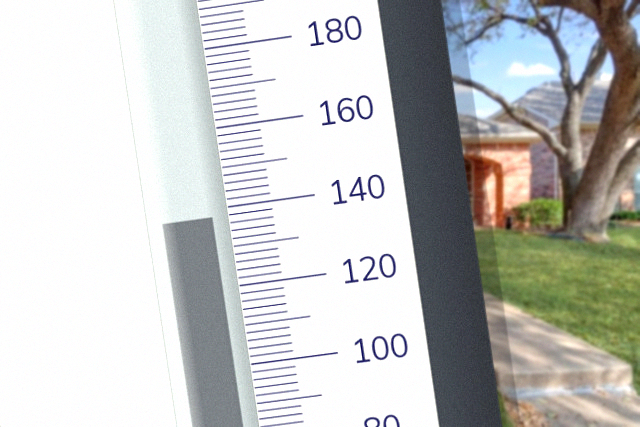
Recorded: **138** mmHg
